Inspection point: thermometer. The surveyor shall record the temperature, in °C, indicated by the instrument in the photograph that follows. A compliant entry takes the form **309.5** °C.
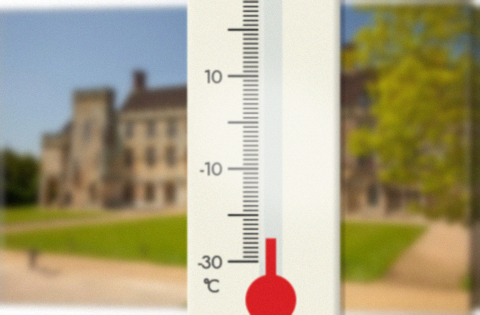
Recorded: **-25** °C
